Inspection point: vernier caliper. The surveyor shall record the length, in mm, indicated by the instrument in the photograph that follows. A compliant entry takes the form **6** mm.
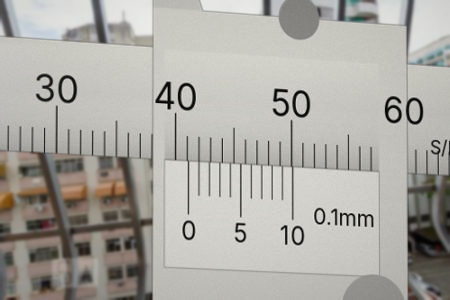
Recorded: **41.1** mm
